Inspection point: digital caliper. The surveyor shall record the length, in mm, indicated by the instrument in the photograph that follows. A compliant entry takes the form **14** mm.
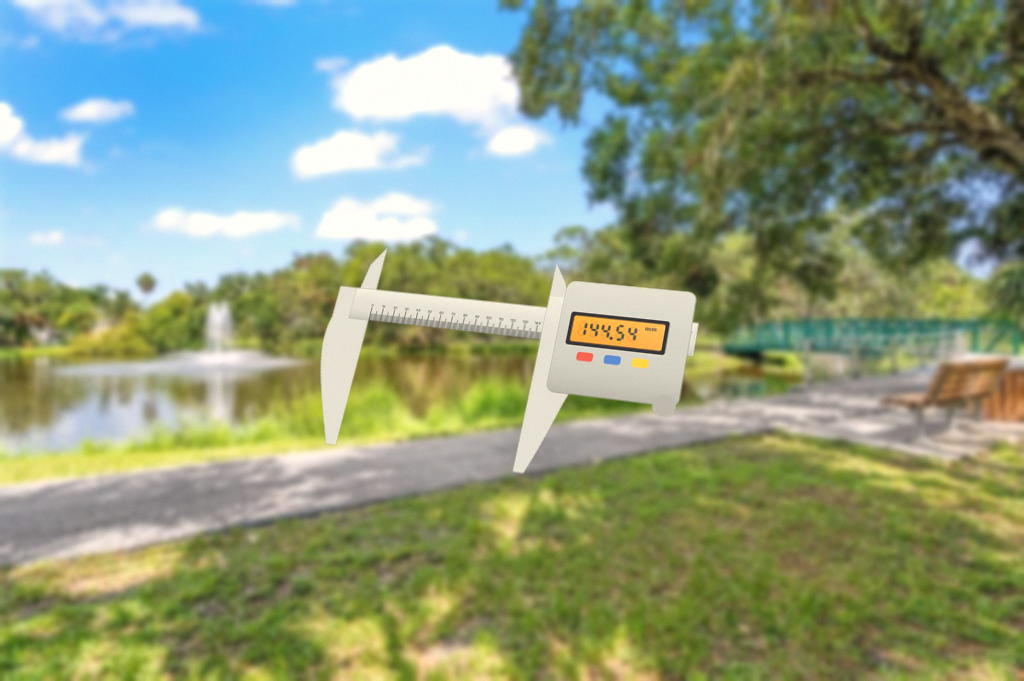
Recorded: **144.54** mm
